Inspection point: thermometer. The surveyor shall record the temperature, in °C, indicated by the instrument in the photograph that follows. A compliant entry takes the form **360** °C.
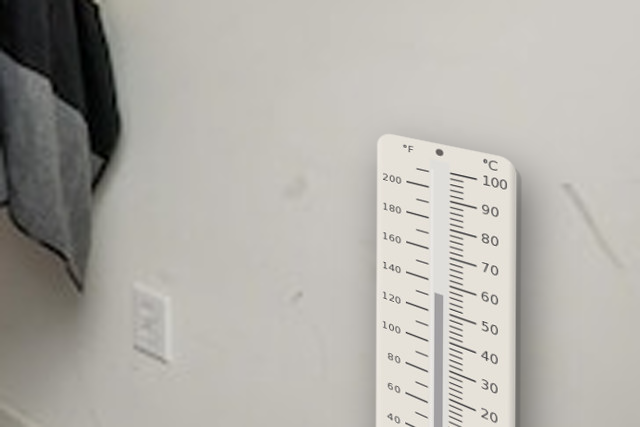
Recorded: **56** °C
